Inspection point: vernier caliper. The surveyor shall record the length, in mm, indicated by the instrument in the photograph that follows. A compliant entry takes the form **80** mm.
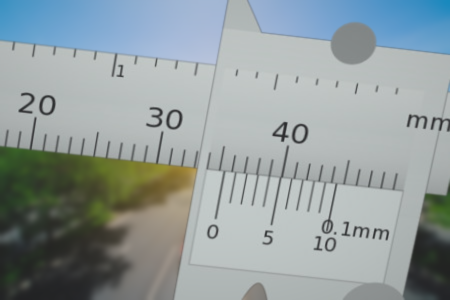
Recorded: **35.4** mm
